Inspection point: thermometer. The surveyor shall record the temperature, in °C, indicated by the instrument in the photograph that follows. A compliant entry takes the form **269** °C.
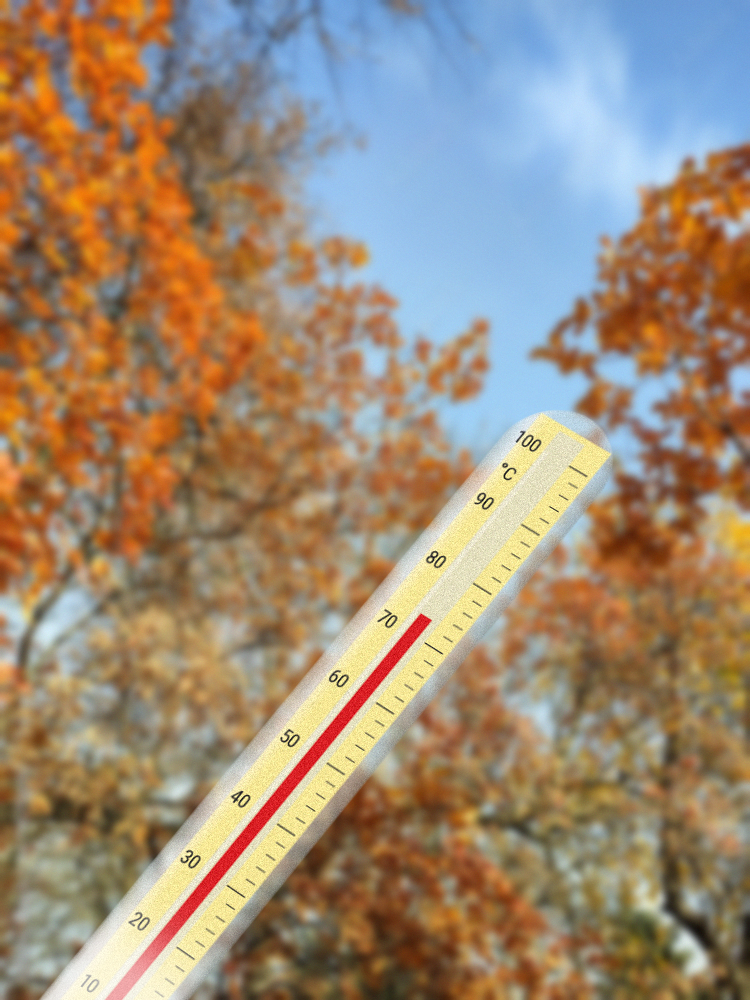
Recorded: **73** °C
